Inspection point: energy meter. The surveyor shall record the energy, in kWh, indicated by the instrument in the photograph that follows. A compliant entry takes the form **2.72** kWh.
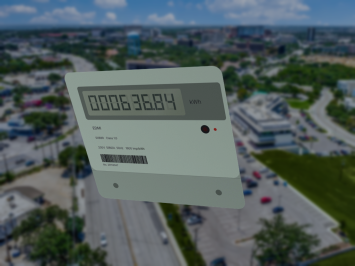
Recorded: **636.84** kWh
